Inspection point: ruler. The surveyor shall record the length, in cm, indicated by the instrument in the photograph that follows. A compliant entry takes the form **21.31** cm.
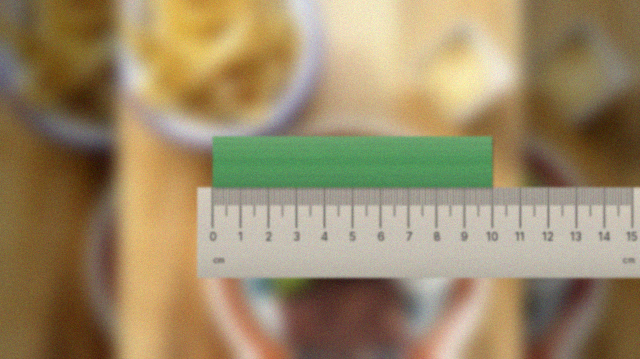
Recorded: **10** cm
